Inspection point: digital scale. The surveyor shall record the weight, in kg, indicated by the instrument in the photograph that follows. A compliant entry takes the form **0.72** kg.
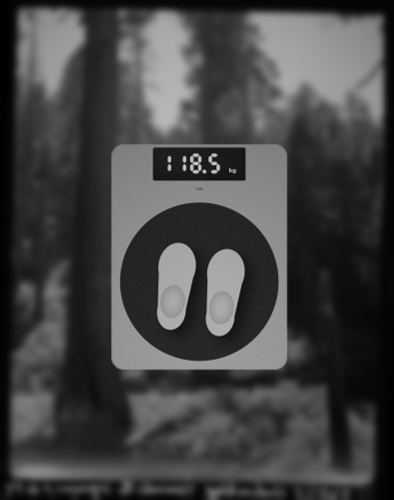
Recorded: **118.5** kg
